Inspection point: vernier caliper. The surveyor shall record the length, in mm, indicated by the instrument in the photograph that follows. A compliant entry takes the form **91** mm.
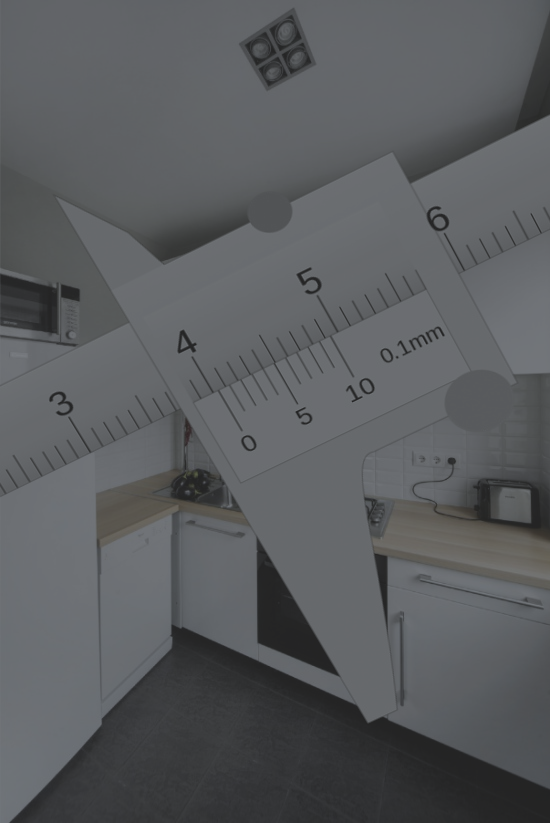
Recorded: **40.4** mm
